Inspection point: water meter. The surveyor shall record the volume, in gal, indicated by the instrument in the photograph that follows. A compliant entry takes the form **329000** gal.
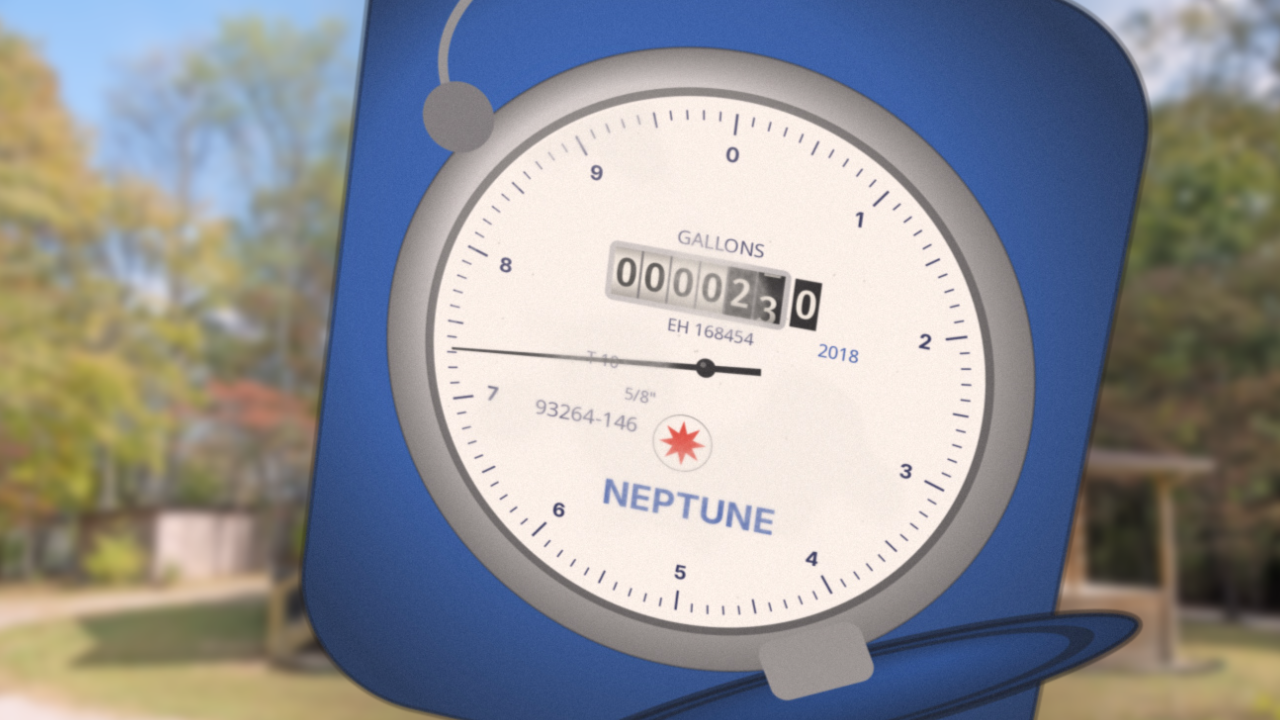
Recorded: **227.3** gal
